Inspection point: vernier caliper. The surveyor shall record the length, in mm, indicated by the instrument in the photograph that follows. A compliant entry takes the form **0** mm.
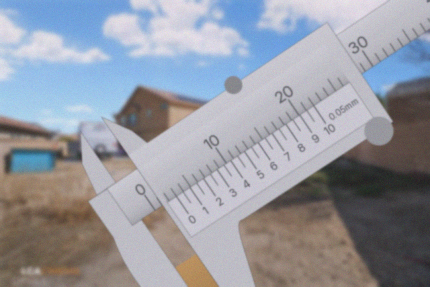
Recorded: **3.0** mm
